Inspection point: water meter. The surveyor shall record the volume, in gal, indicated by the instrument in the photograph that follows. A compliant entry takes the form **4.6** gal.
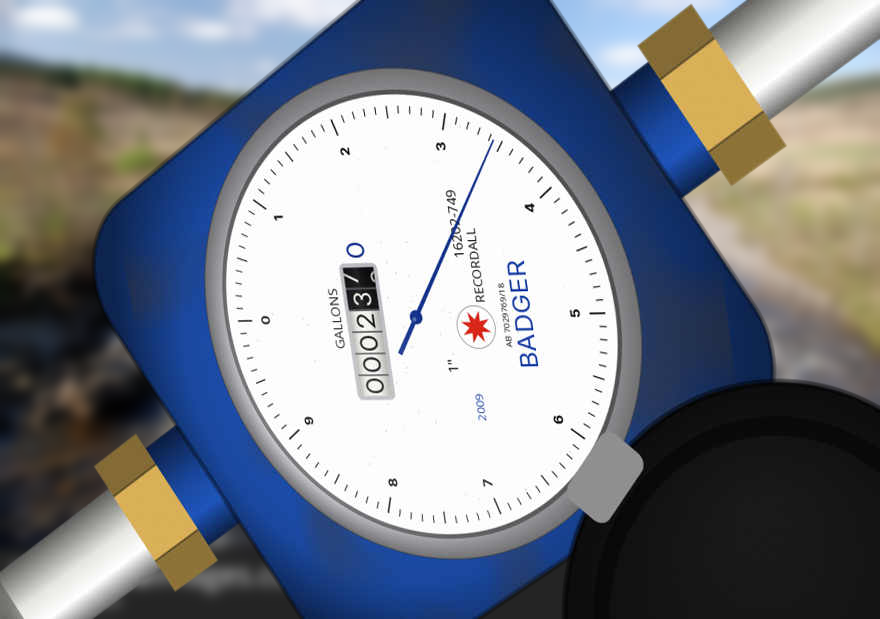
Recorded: **2373.4** gal
